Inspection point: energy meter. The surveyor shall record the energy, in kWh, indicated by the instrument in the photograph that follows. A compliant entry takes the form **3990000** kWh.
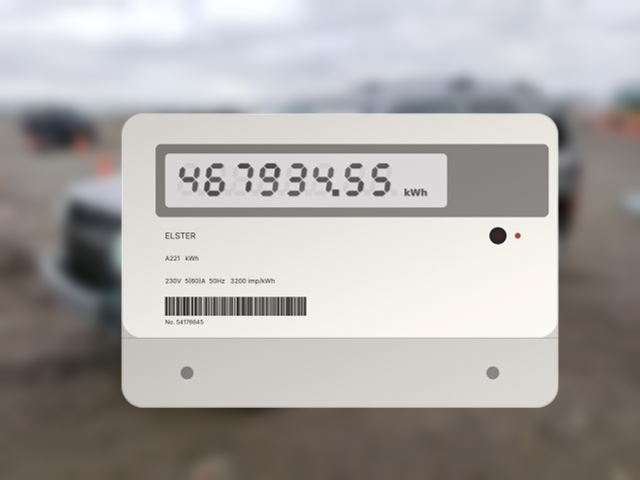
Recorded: **467934.55** kWh
